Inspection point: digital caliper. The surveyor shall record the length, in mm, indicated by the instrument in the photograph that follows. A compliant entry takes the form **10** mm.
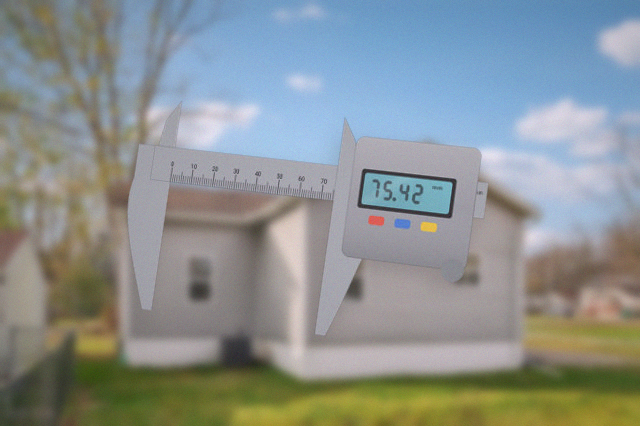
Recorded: **75.42** mm
